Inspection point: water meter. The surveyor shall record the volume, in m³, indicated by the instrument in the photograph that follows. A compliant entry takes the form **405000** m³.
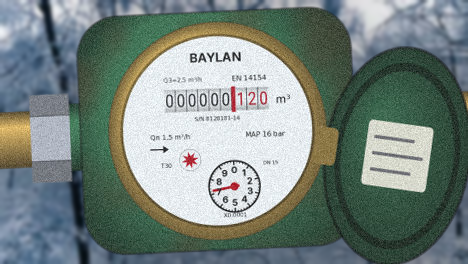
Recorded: **0.1207** m³
